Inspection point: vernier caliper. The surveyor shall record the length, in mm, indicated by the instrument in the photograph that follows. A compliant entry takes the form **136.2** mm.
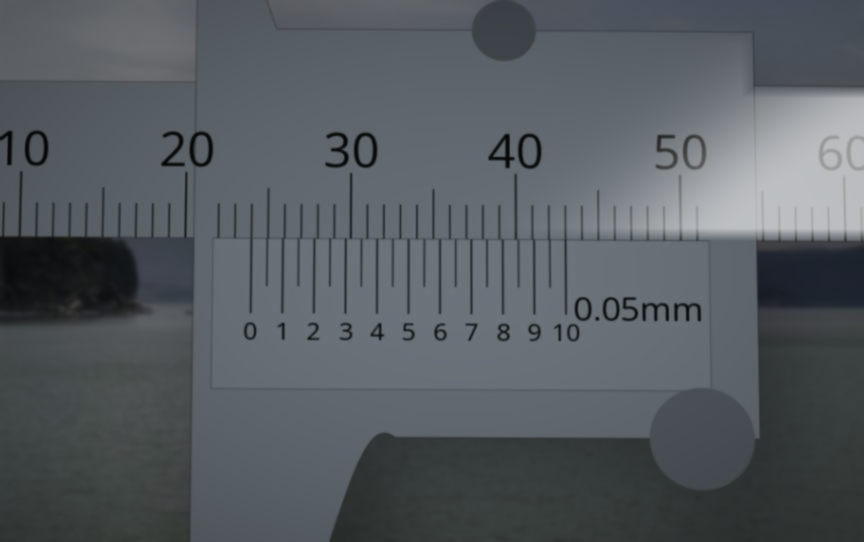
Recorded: **24.0** mm
